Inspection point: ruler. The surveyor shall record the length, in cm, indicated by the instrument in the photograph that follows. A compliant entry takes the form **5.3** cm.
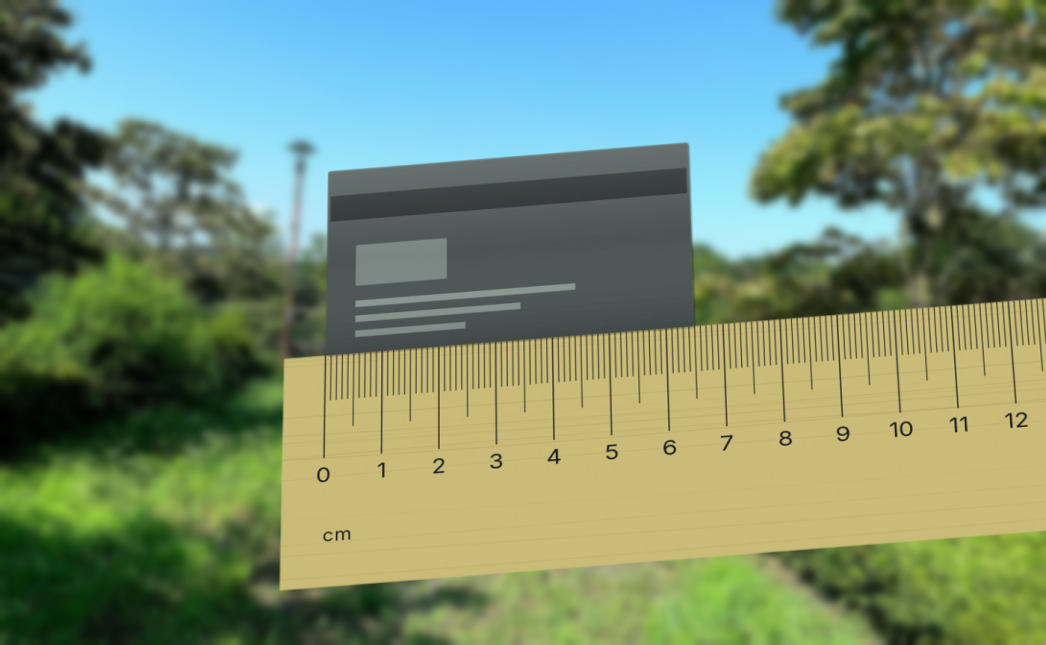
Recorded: **6.5** cm
